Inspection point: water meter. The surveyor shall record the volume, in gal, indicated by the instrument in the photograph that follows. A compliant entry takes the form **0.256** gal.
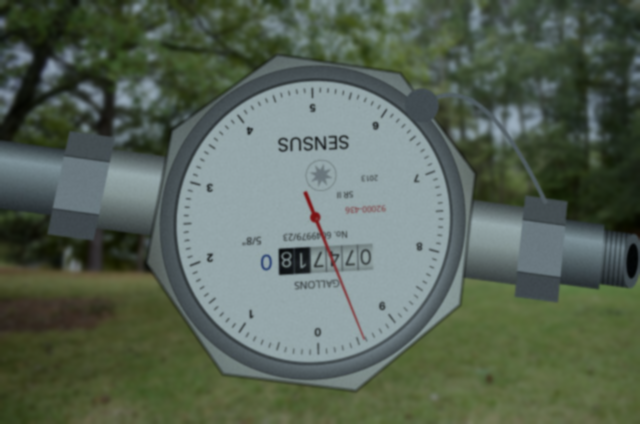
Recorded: **747179.4** gal
